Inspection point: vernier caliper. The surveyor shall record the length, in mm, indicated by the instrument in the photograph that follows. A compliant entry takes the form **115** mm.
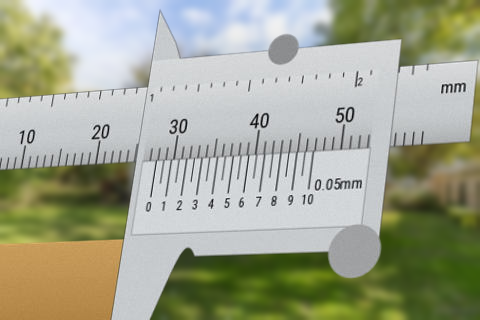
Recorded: **27.8** mm
